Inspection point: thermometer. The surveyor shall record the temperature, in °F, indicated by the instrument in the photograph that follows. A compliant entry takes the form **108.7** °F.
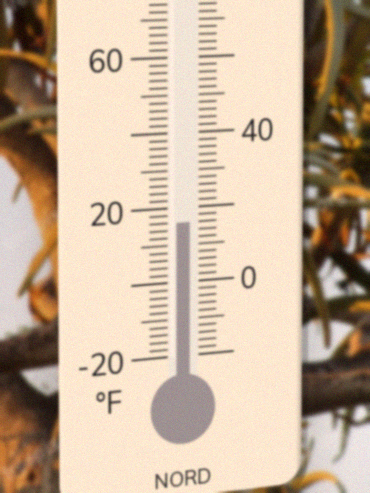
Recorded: **16** °F
